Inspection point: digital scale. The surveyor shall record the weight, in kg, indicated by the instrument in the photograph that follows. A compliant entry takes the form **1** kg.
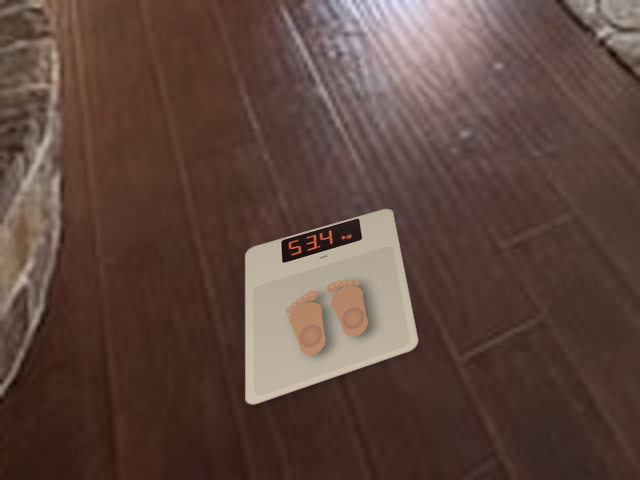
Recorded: **53.4** kg
